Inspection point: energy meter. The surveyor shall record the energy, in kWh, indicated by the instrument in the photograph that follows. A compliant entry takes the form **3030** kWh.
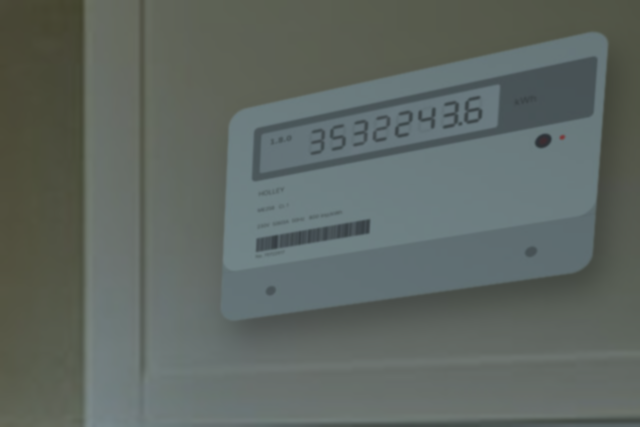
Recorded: **3532243.6** kWh
